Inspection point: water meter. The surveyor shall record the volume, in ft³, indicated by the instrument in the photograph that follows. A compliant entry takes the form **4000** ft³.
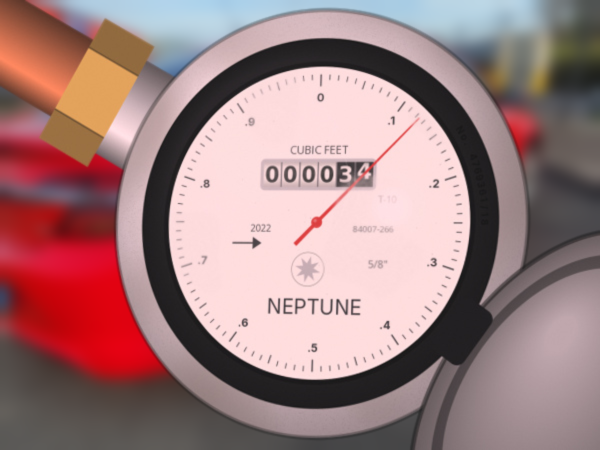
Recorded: **34.12** ft³
